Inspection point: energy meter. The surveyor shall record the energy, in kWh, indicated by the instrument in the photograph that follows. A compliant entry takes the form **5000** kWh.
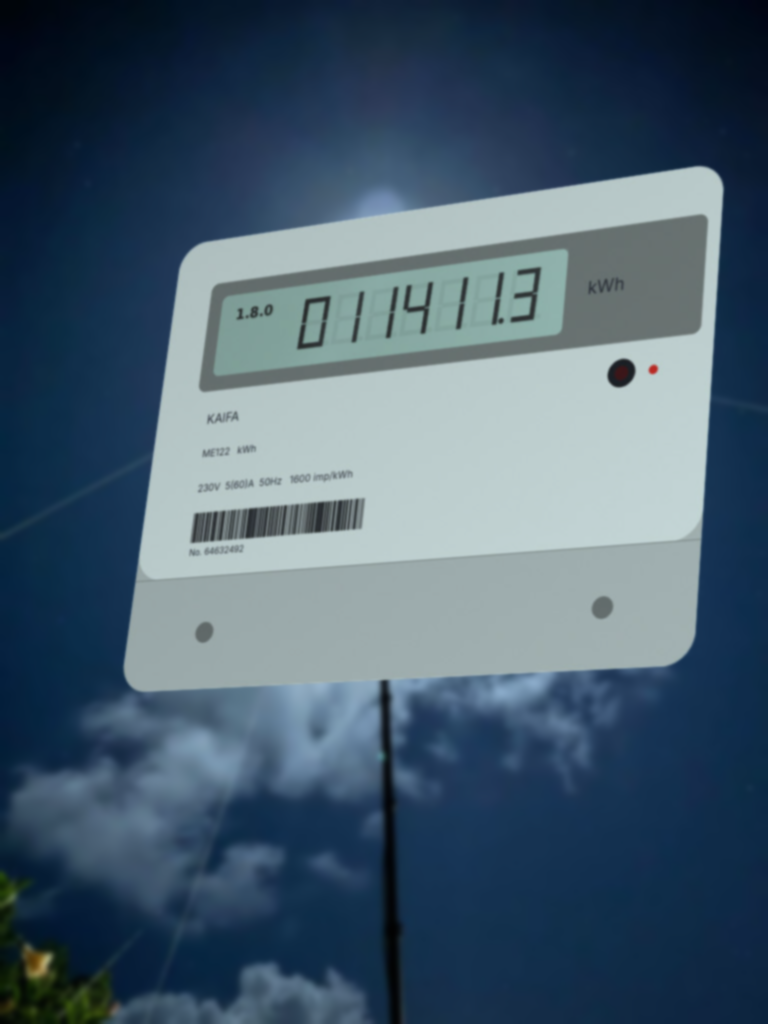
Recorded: **11411.3** kWh
